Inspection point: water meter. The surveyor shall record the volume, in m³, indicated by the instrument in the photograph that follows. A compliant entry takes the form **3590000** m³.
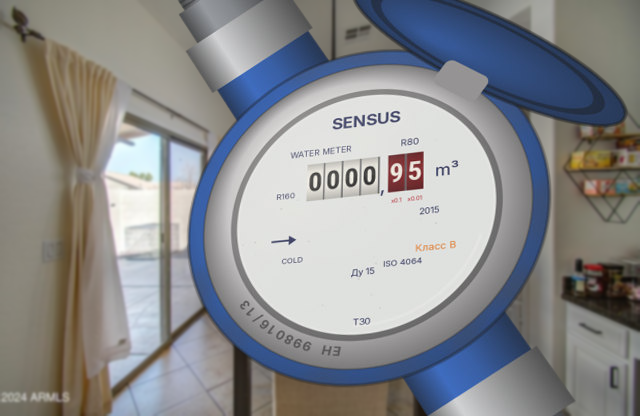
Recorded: **0.95** m³
